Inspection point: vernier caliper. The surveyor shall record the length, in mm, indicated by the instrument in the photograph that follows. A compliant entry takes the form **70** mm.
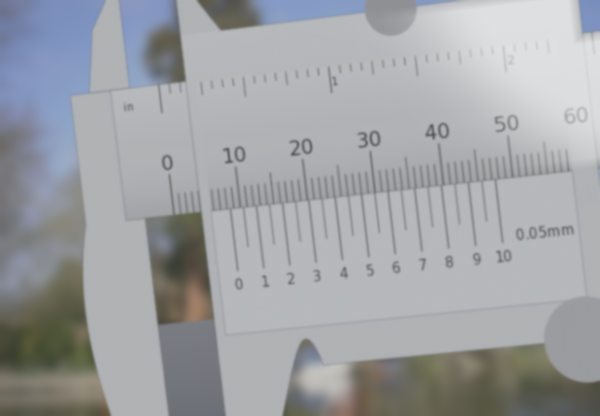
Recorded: **8.5** mm
